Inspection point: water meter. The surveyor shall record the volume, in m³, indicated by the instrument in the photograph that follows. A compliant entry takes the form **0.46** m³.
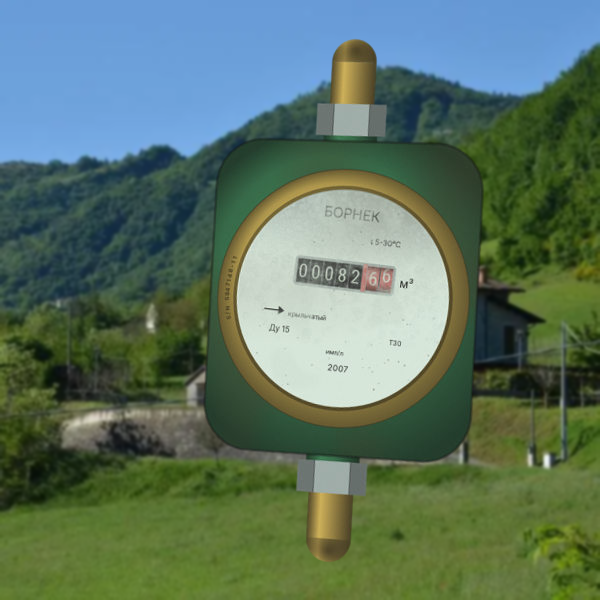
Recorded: **82.66** m³
